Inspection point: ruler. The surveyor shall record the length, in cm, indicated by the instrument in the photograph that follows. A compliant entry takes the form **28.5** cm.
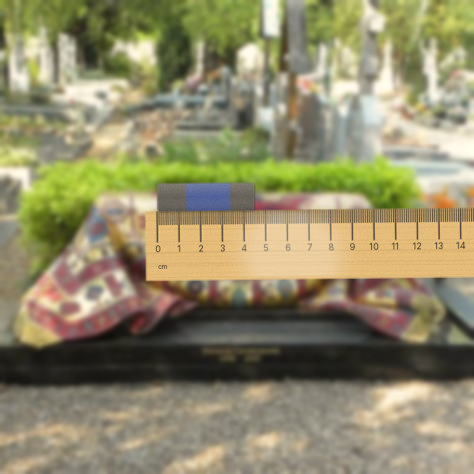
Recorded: **4.5** cm
